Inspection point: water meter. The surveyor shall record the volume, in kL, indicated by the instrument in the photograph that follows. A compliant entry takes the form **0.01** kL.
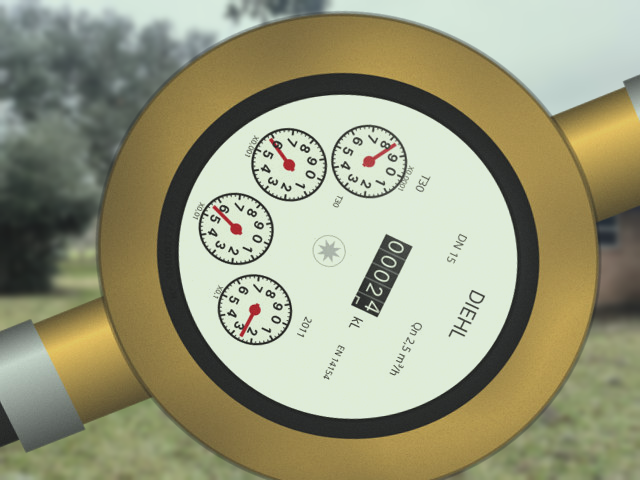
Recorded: **24.2558** kL
